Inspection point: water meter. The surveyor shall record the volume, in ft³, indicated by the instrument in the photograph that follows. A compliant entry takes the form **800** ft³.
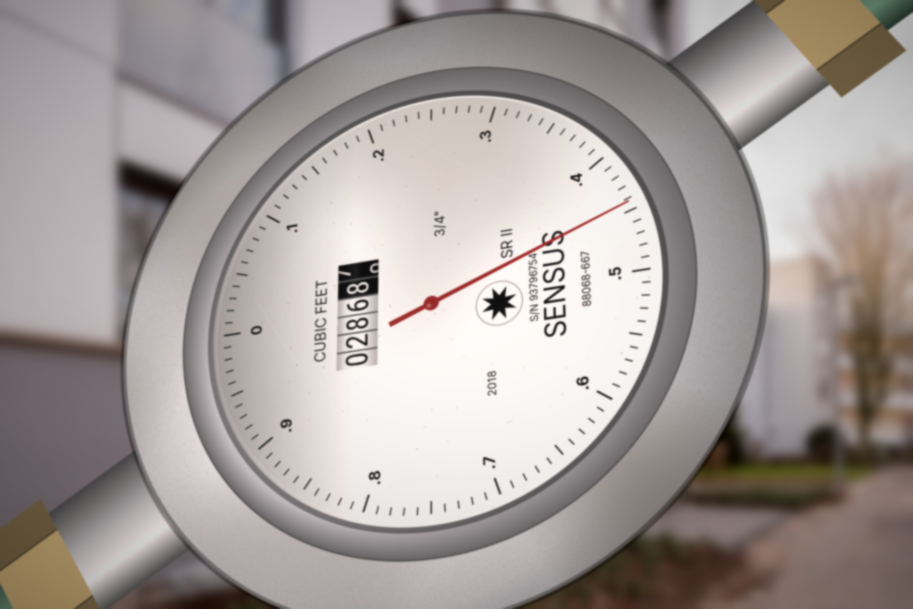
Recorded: **28687.44** ft³
